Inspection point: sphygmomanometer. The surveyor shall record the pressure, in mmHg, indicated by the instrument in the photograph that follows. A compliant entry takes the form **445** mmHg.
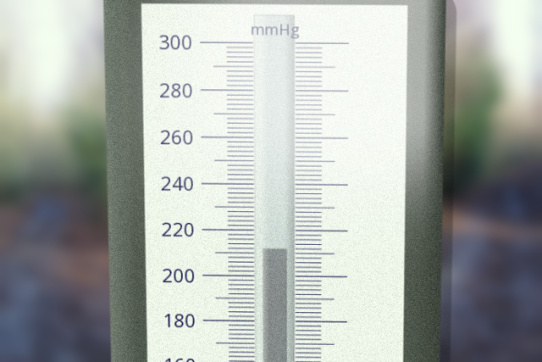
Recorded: **212** mmHg
